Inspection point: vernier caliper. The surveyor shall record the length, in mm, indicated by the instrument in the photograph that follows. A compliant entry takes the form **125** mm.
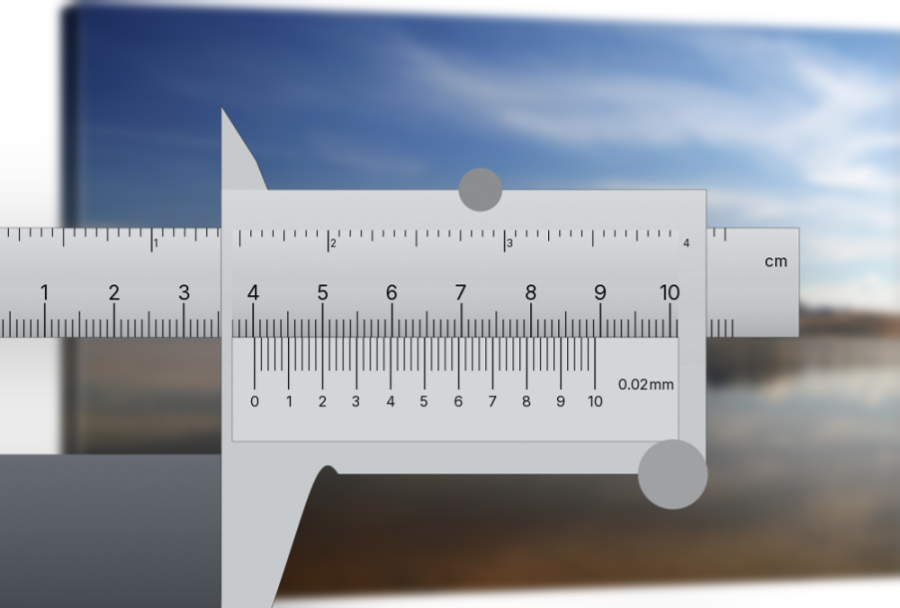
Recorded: **40.2** mm
